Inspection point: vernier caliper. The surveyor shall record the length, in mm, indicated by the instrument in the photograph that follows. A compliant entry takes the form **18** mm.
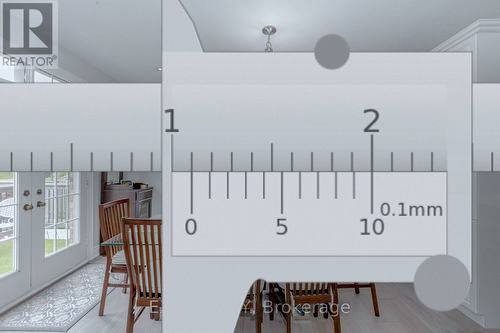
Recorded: **11.0** mm
